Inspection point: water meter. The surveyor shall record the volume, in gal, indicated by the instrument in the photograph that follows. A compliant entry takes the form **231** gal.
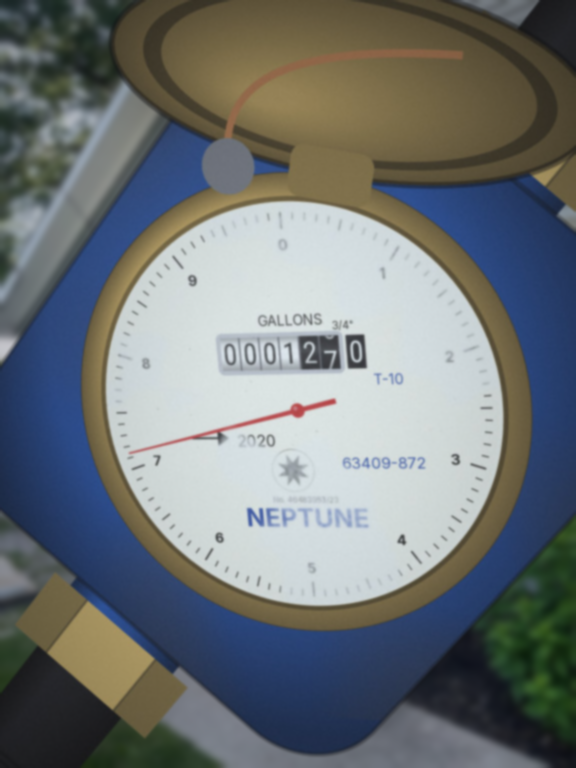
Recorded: **1267.1** gal
